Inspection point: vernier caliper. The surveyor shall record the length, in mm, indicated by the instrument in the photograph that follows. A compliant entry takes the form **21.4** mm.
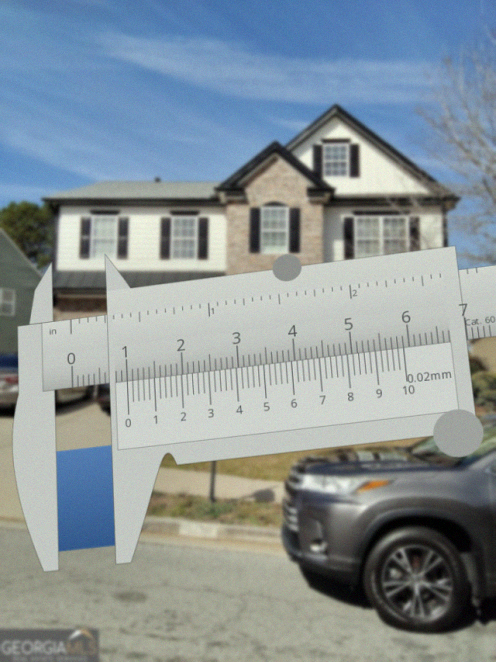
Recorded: **10.0** mm
